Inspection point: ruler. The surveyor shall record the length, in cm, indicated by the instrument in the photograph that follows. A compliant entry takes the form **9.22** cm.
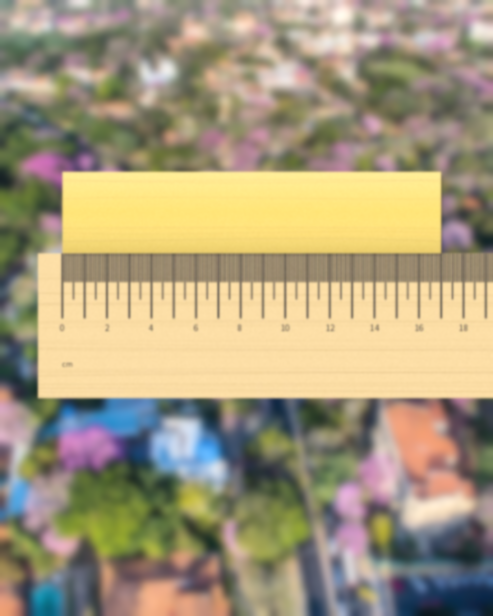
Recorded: **17** cm
